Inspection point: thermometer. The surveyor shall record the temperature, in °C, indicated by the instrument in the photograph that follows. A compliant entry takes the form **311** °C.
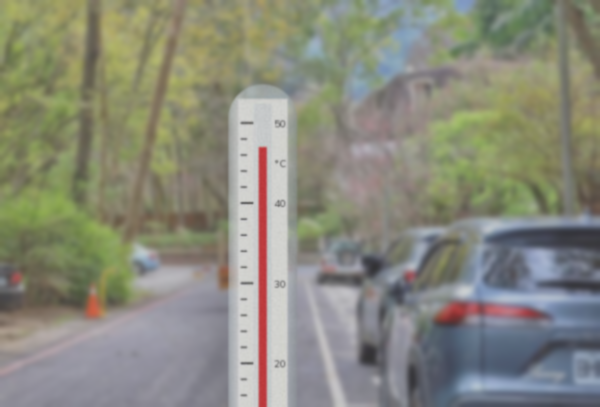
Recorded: **47** °C
